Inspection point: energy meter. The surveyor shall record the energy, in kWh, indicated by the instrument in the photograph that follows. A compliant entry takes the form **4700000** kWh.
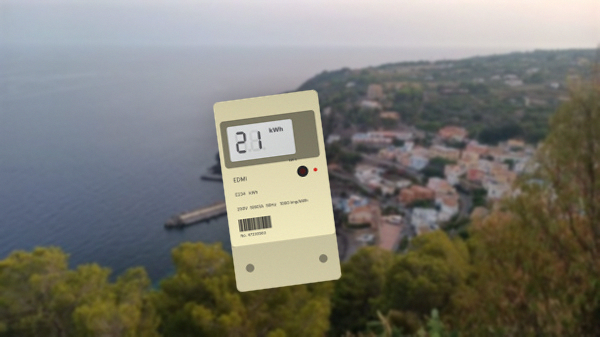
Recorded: **21** kWh
